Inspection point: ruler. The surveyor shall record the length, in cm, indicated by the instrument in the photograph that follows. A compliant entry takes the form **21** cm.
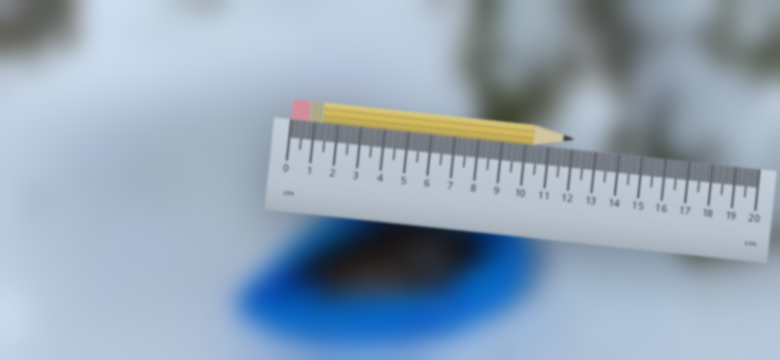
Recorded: **12** cm
